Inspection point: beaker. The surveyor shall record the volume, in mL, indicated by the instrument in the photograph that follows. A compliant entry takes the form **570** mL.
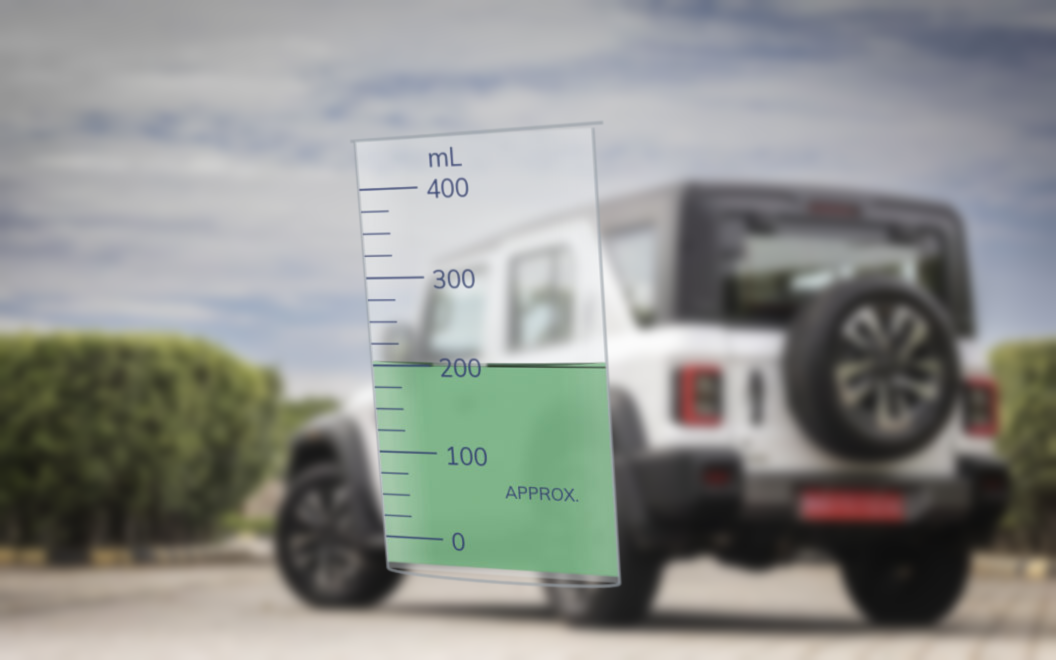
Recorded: **200** mL
